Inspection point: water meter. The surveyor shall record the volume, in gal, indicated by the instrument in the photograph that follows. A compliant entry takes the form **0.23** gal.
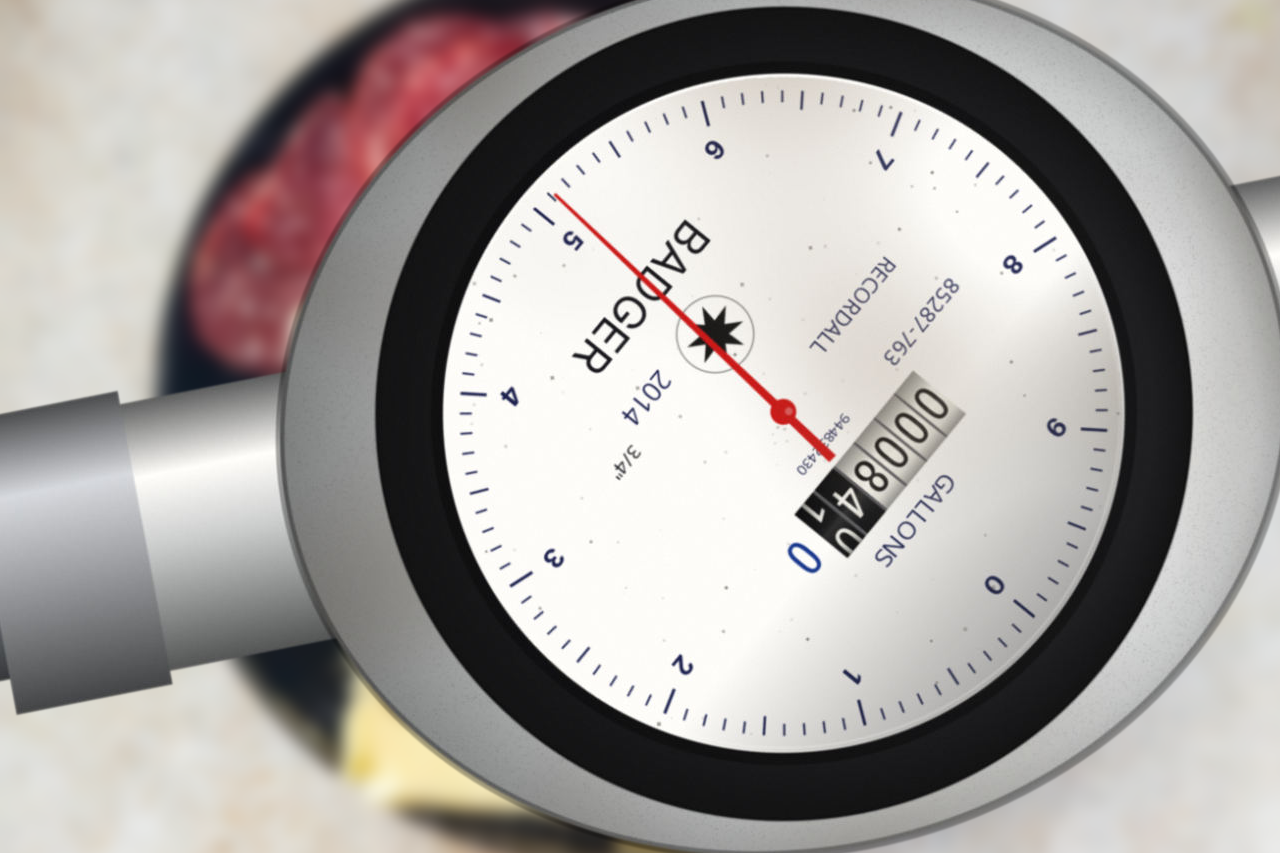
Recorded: **8405.1** gal
